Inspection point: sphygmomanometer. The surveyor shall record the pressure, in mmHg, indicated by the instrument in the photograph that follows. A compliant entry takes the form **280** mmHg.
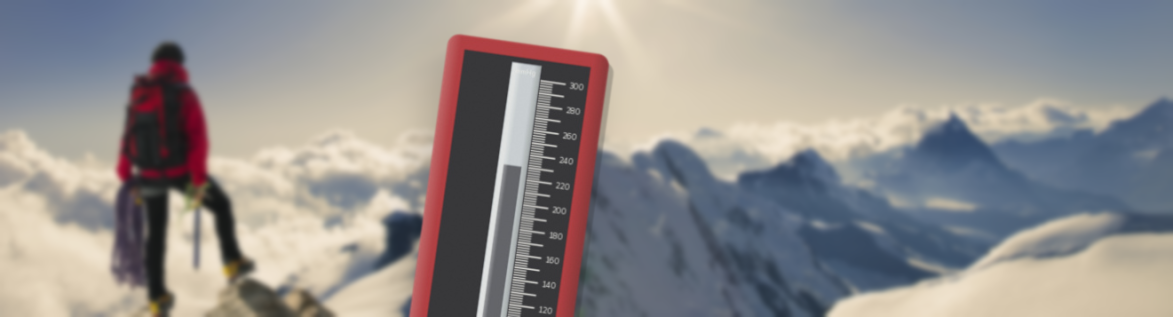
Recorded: **230** mmHg
